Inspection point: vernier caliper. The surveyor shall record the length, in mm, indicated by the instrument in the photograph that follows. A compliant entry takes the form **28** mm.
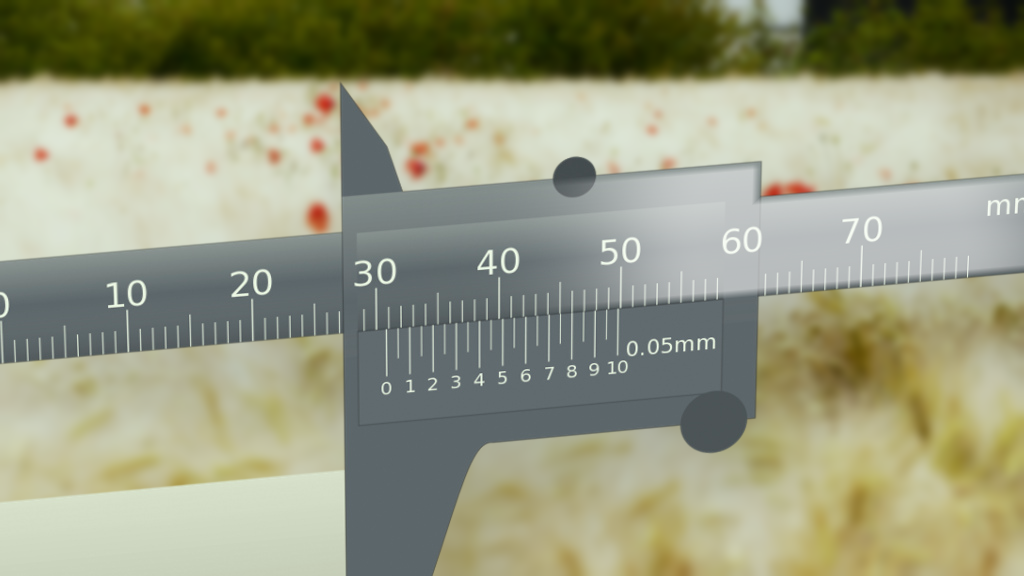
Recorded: **30.8** mm
